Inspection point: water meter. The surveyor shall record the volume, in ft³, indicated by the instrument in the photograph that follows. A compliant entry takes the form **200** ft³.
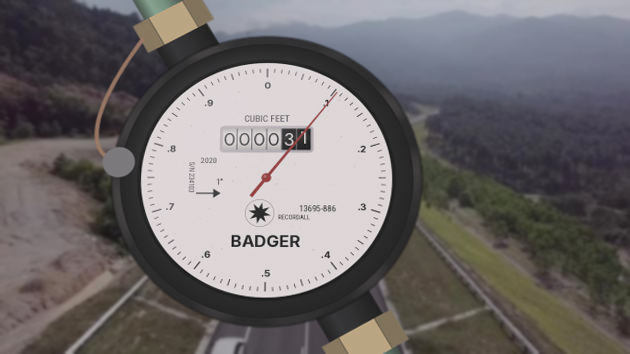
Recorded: **31.10** ft³
